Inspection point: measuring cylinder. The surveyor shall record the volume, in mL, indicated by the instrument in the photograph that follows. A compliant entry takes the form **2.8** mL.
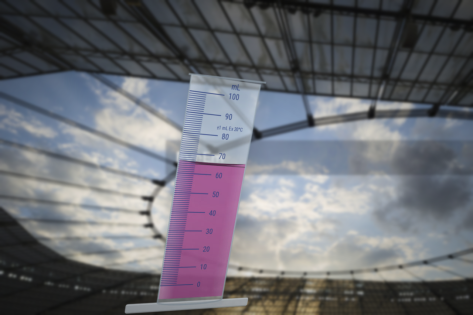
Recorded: **65** mL
